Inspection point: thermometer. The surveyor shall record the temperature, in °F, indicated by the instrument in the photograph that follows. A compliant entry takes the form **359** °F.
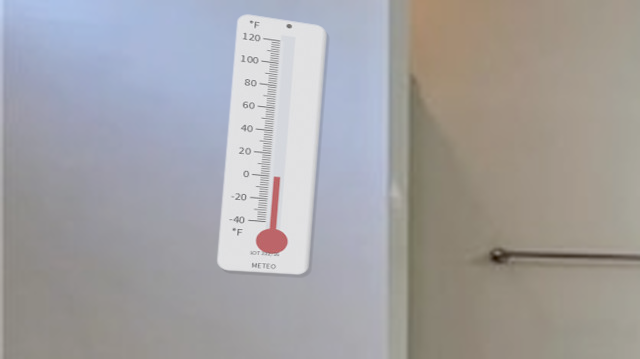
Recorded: **0** °F
